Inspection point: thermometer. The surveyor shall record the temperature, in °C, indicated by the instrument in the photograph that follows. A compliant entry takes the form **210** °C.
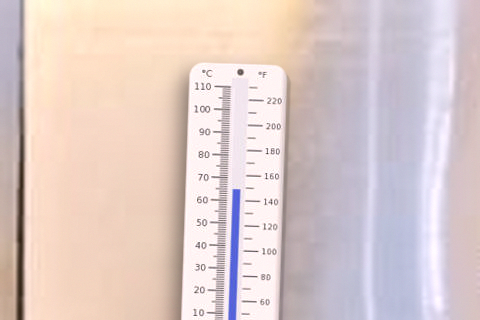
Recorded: **65** °C
